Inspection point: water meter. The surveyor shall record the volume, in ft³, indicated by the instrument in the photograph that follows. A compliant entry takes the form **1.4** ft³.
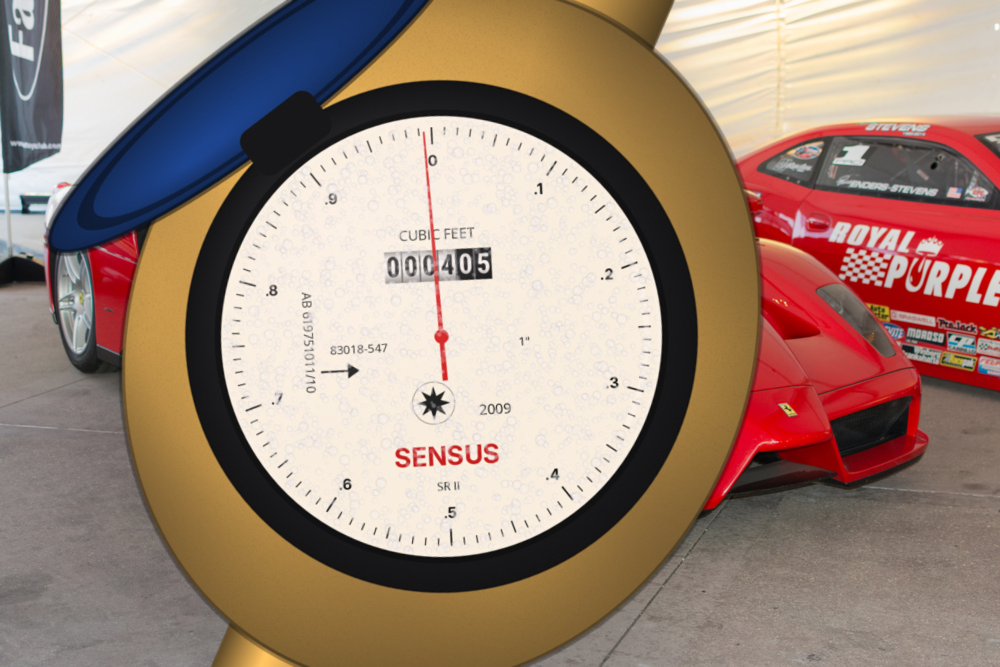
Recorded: **404.99** ft³
